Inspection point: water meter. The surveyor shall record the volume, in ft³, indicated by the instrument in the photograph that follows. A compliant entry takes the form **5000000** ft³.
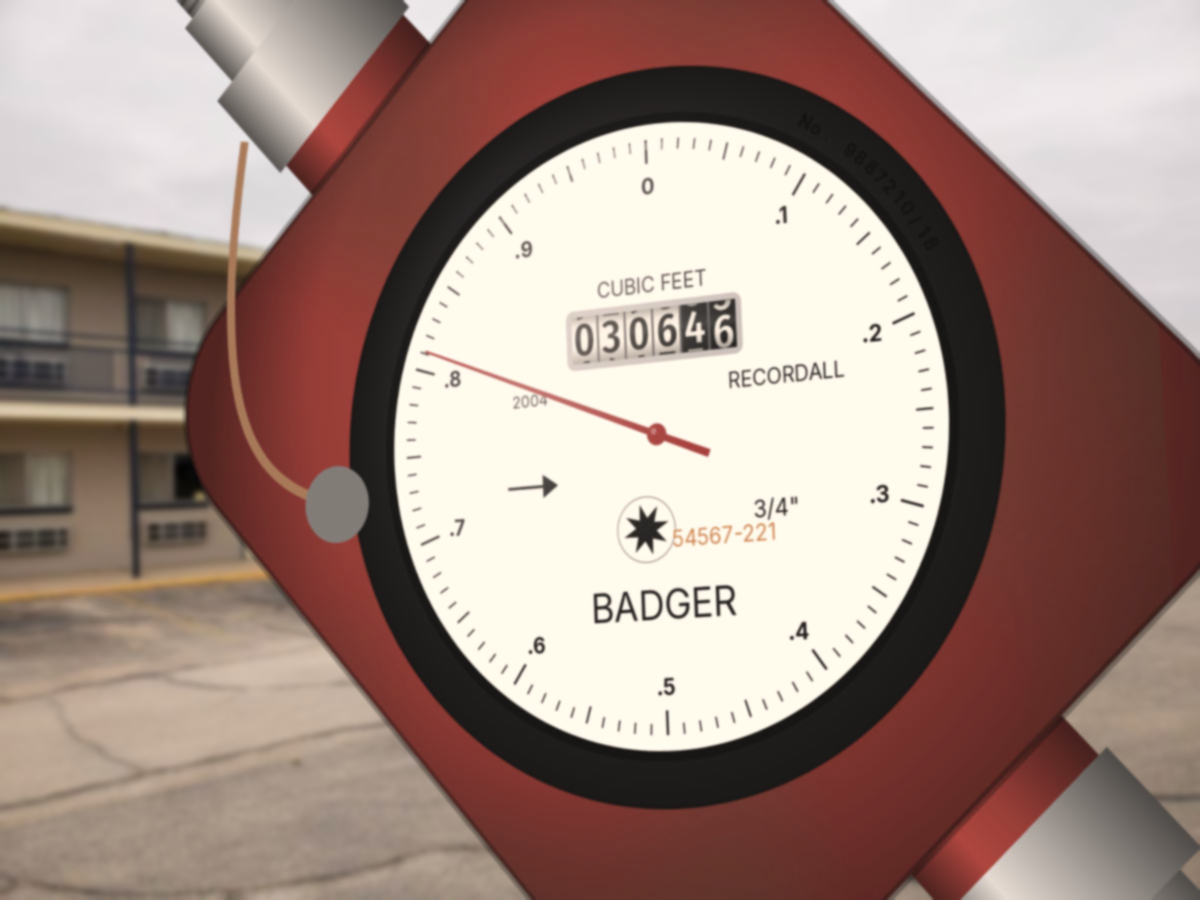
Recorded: **30645.81** ft³
